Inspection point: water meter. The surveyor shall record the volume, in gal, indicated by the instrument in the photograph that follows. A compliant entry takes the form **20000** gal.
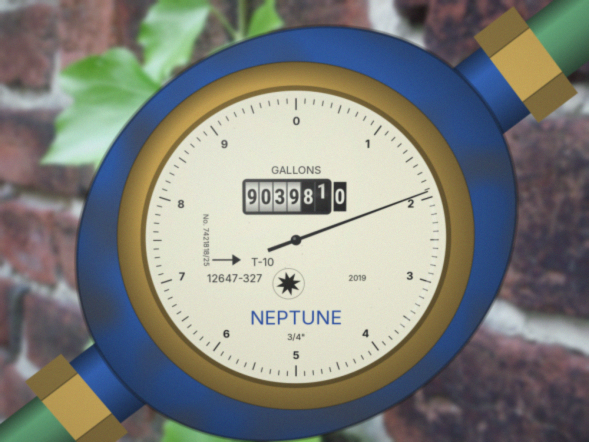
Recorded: **9039811.9** gal
